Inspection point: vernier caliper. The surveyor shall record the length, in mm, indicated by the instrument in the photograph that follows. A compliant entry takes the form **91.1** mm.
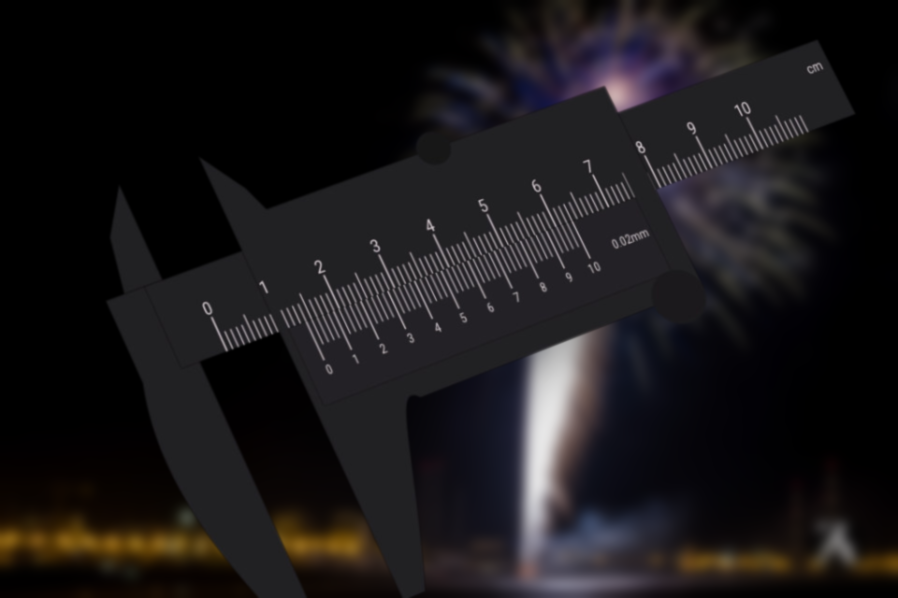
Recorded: **14.0** mm
